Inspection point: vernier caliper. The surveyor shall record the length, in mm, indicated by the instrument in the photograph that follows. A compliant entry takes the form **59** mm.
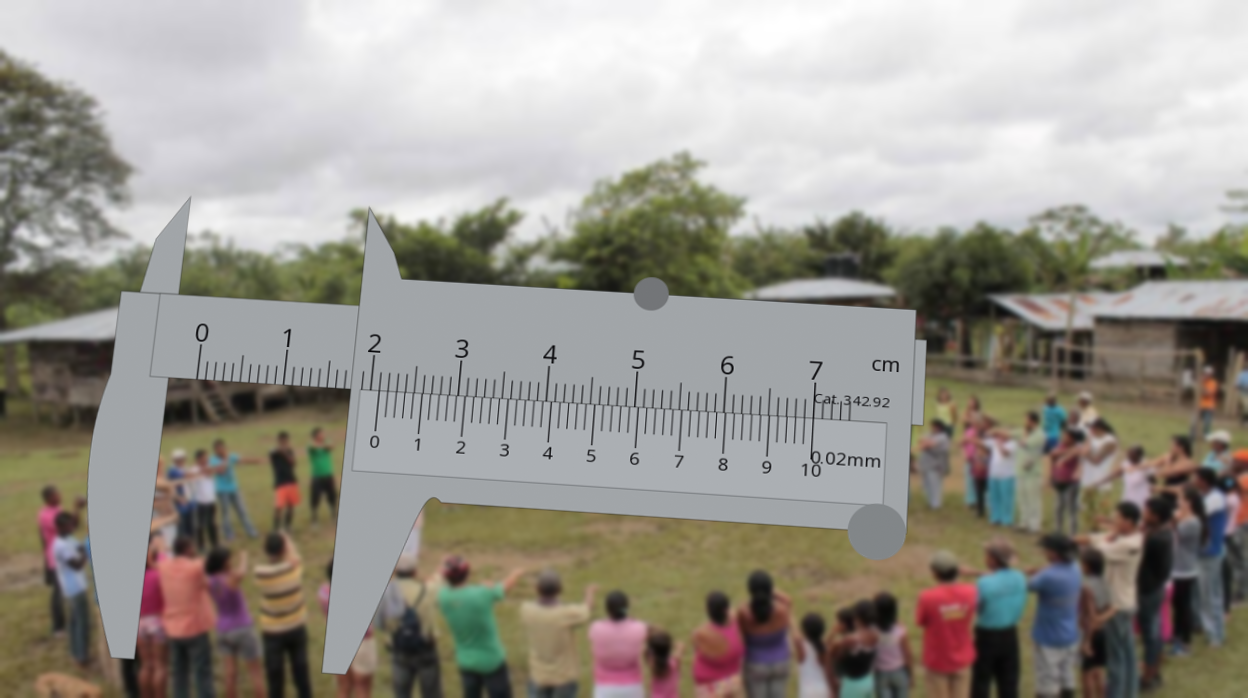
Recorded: **21.0** mm
